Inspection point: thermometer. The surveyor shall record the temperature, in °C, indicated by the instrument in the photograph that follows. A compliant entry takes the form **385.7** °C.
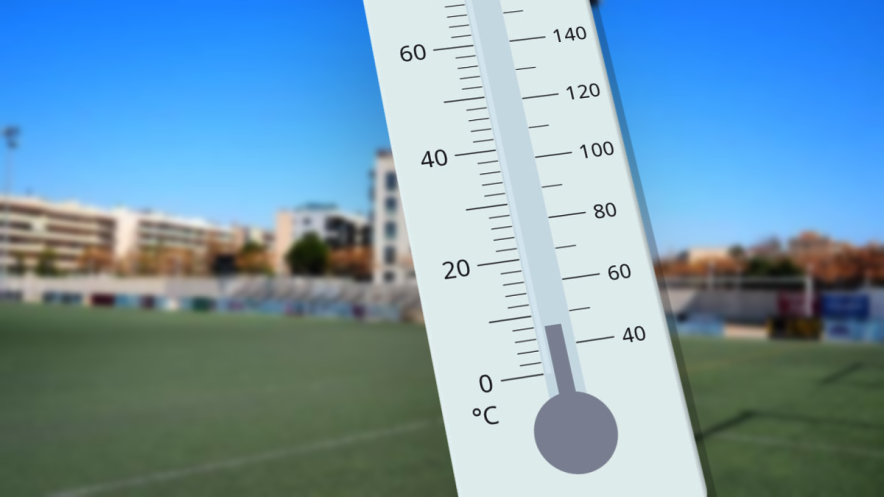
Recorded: **8** °C
